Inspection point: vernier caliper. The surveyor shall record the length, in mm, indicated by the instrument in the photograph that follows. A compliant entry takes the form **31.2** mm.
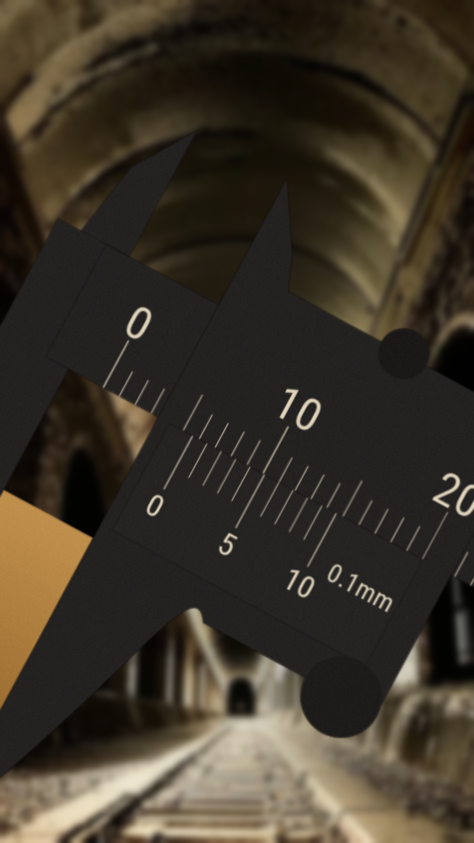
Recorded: **5.6** mm
